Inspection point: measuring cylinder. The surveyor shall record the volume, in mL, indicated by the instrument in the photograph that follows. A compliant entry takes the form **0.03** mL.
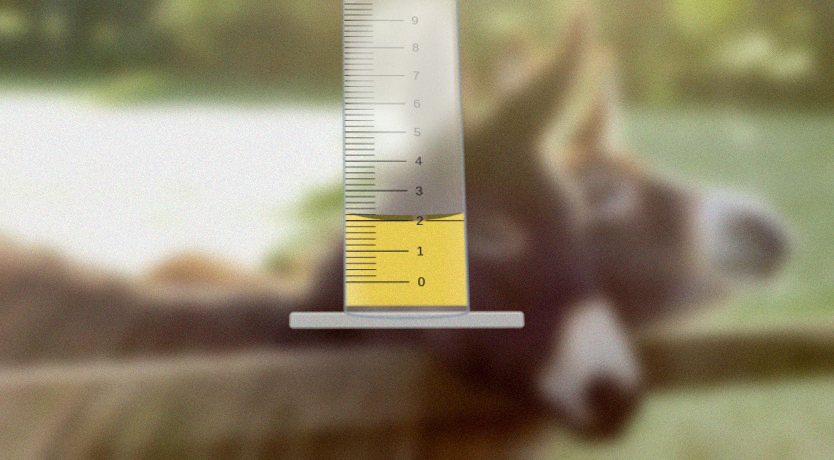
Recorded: **2** mL
